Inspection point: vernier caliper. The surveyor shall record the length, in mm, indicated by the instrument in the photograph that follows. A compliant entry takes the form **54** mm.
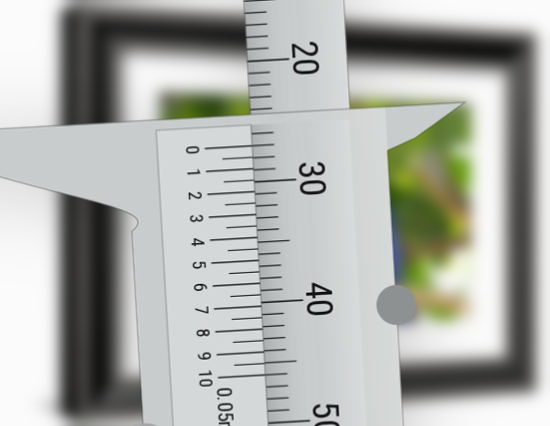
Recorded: **27.0** mm
